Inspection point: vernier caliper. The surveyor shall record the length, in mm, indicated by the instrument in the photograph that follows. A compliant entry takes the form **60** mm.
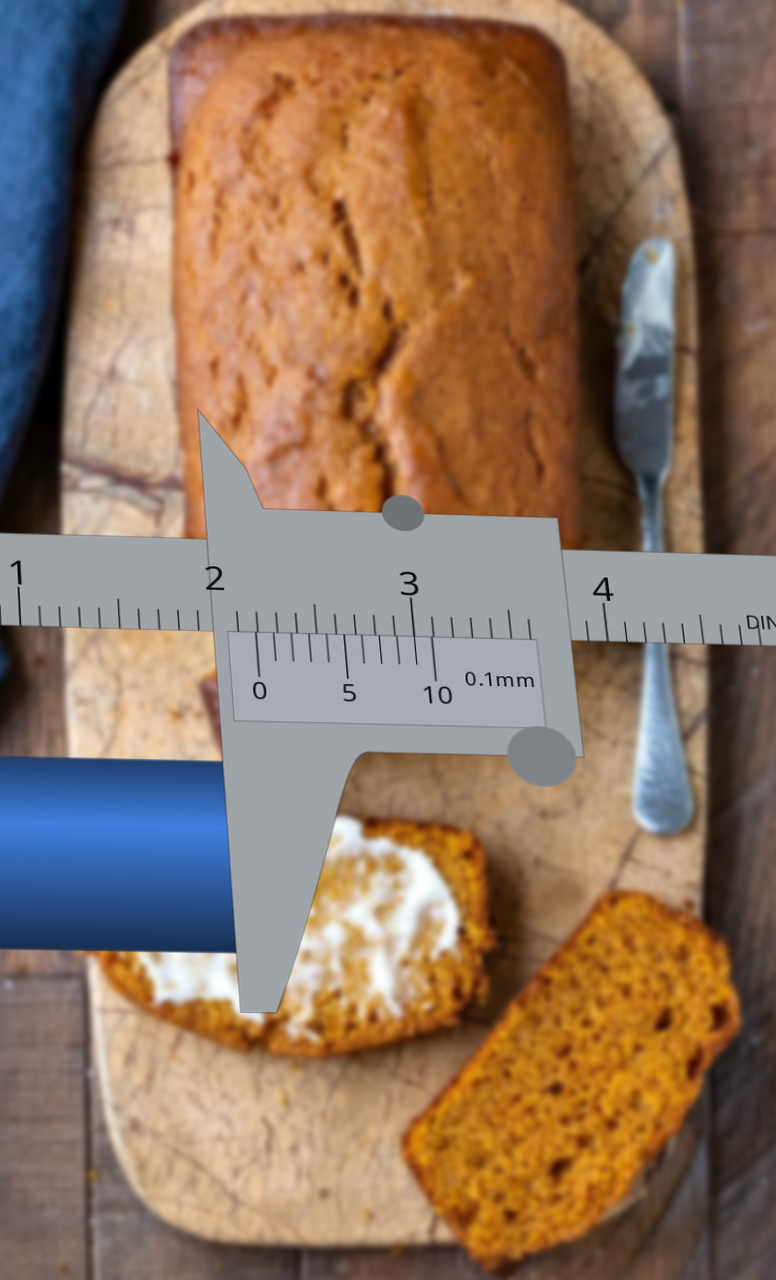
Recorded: **21.9** mm
